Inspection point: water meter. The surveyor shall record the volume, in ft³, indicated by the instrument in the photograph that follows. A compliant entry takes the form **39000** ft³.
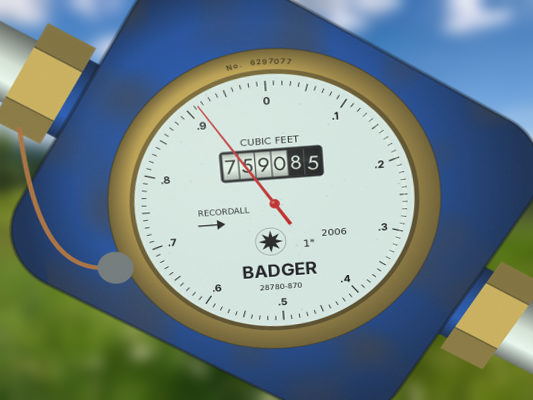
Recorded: **759084.91** ft³
